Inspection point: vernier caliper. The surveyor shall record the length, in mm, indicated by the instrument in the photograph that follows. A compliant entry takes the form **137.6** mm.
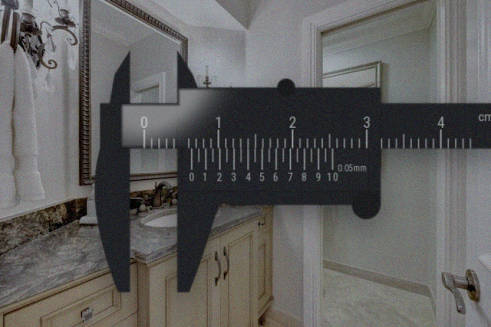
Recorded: **6.4** mm
